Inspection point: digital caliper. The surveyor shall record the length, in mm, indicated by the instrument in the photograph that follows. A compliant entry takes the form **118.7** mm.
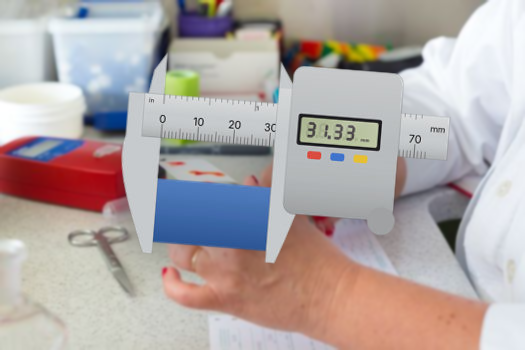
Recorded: **31.33** mm
